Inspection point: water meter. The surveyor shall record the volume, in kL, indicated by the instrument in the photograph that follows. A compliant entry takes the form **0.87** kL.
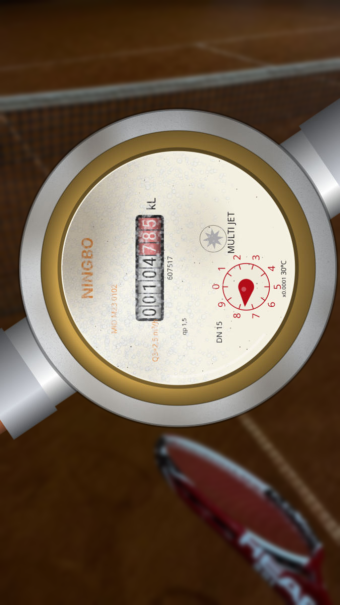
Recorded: **104.7857** kL
